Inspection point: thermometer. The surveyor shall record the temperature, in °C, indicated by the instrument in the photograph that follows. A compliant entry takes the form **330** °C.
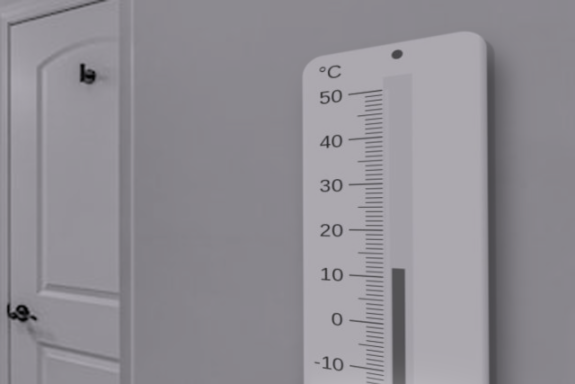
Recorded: **12** °C
